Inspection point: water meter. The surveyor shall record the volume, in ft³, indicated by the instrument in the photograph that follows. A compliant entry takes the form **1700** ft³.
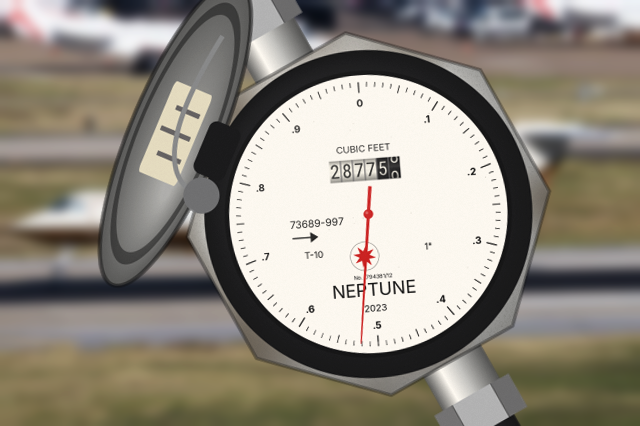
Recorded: **287758.52** ft³
